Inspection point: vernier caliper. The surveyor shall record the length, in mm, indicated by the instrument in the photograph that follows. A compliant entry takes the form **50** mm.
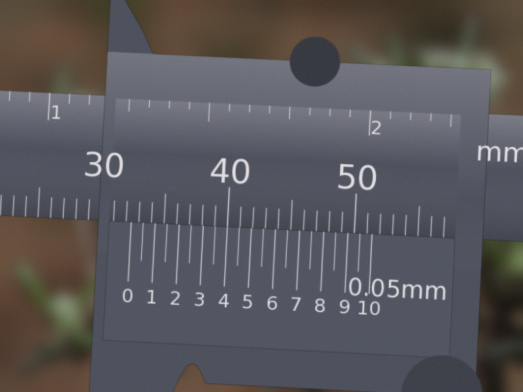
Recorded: **32.4** mm
